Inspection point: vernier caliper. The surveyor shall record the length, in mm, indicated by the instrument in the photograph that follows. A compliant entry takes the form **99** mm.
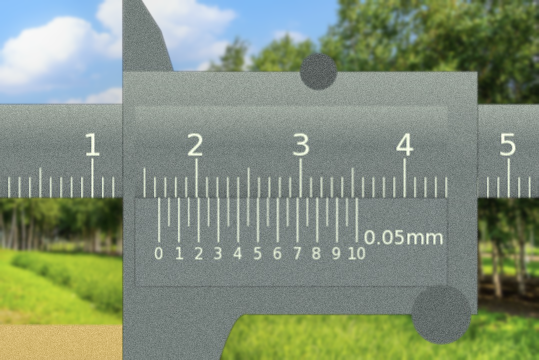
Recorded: **16.4** mm
